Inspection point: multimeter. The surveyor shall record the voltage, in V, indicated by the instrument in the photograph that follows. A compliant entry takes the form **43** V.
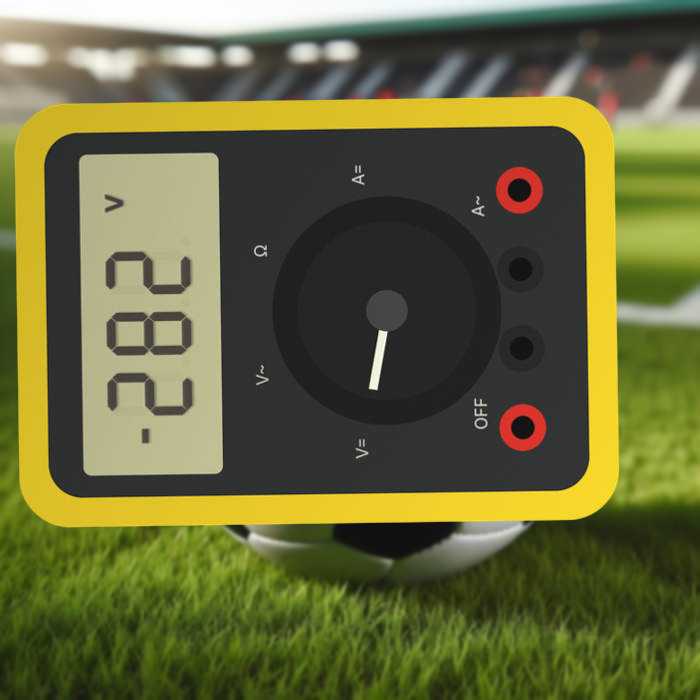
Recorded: **-282** V
